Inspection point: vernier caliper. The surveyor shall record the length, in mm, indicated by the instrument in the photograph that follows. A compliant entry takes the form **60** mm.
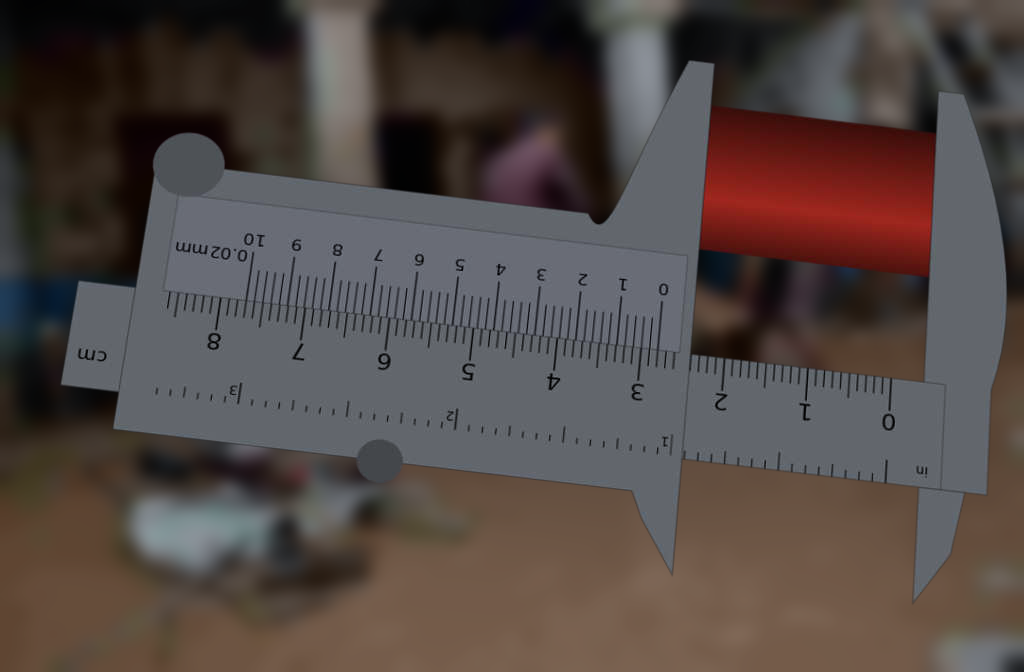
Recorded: **28.0** mm
